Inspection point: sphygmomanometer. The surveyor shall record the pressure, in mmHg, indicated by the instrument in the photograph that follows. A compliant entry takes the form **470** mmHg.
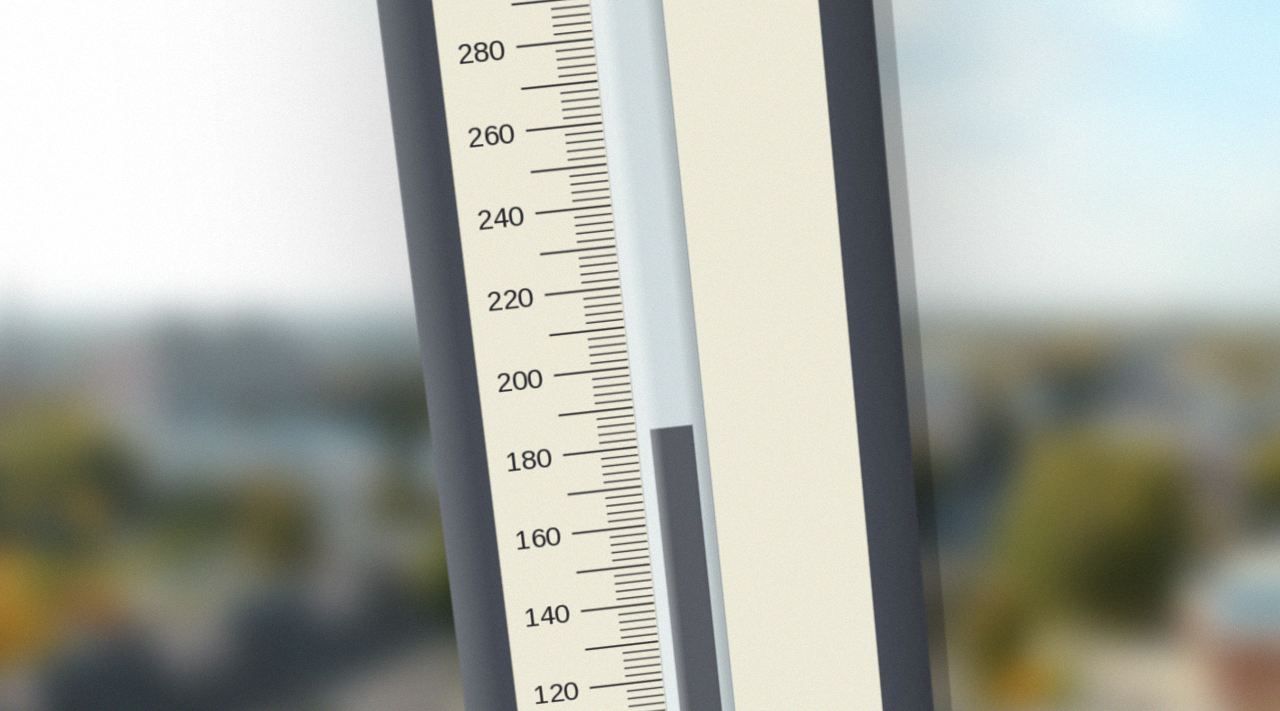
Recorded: **184** mmHg
